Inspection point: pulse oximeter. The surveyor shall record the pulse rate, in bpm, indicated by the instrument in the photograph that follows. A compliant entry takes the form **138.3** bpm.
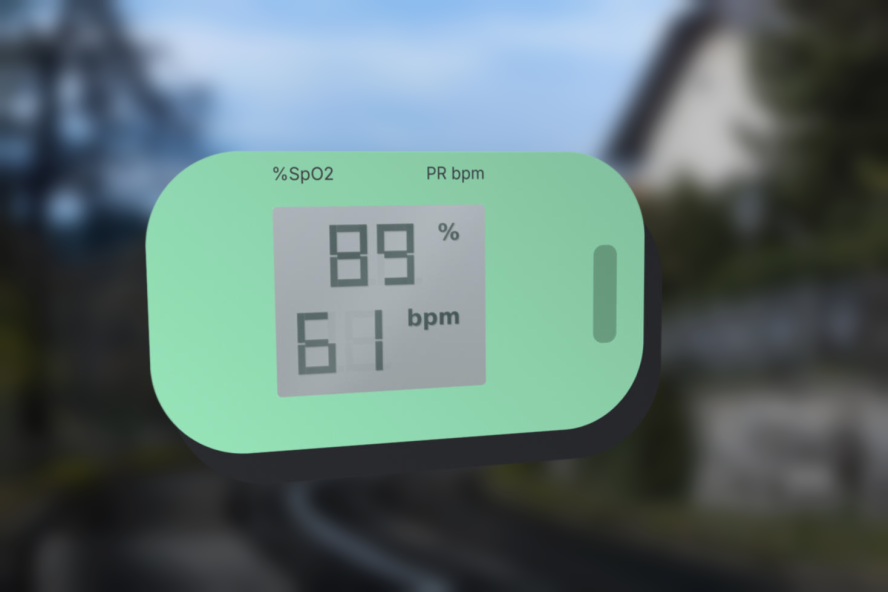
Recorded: **61** bpm
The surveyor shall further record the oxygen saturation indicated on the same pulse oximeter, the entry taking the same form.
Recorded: **89** %
